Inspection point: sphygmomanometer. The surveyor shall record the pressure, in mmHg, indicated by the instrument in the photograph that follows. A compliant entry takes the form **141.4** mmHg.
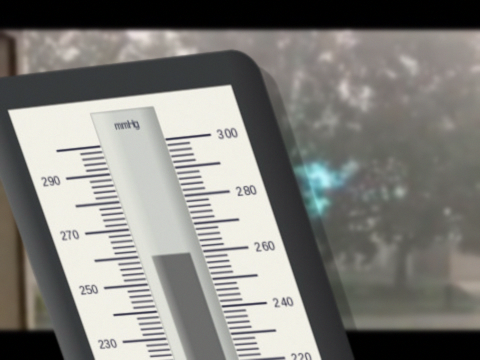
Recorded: **260** mmHg
